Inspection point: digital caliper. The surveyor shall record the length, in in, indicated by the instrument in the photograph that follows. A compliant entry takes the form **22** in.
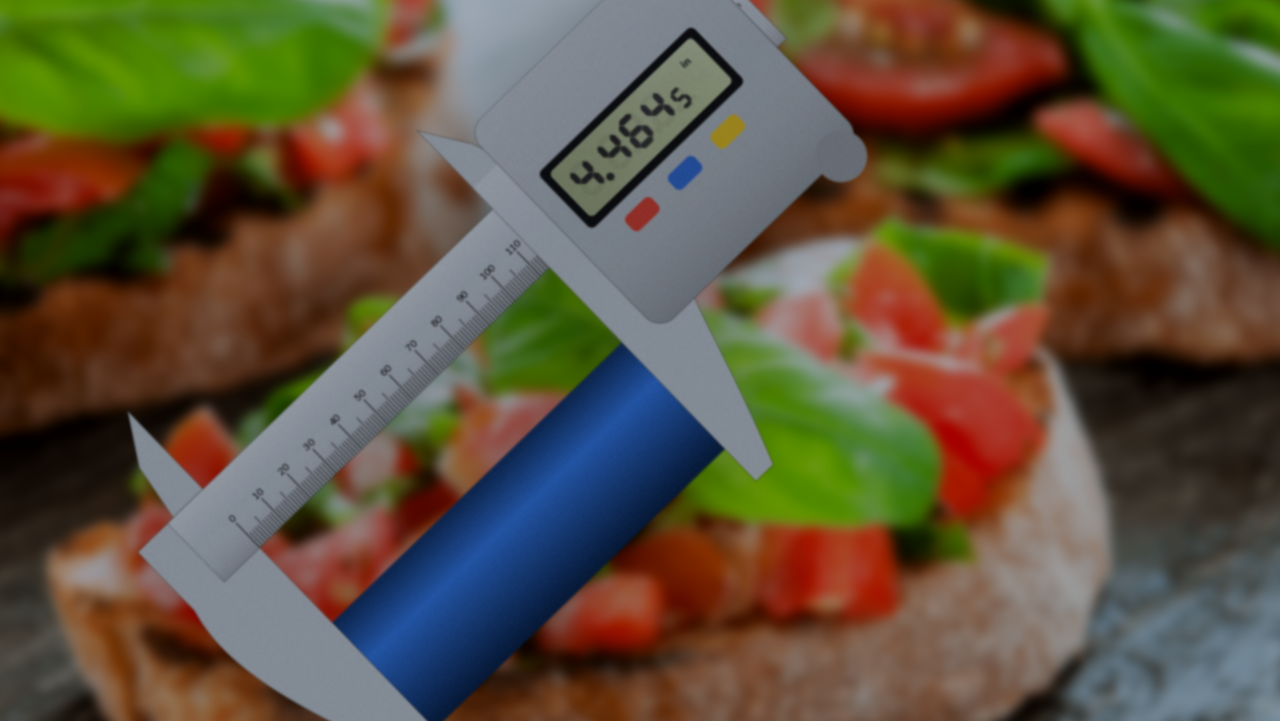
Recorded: **4.4645** in
